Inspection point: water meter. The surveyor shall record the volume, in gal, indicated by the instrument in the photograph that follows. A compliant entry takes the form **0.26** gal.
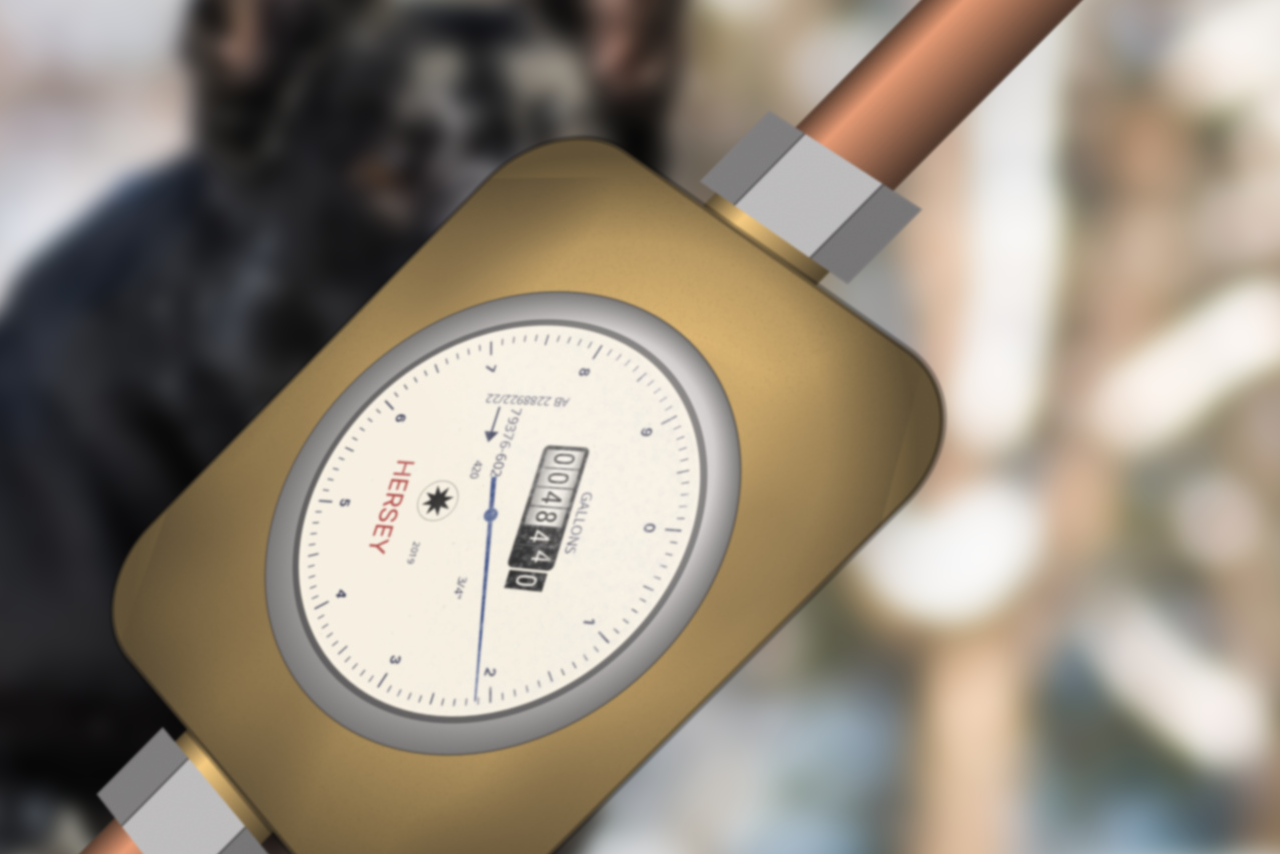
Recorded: **48442.1** gal
